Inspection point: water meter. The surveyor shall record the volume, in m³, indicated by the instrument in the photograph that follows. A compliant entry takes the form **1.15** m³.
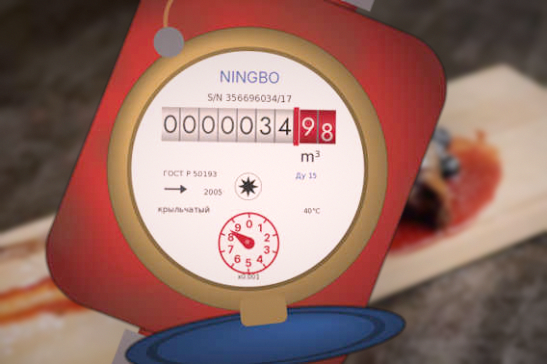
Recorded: **34.978** m³
